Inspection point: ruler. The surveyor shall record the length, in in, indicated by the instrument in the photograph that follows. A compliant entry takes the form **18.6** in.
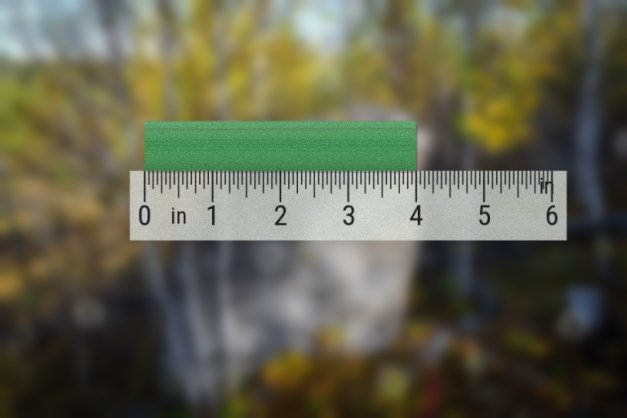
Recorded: **4** in
